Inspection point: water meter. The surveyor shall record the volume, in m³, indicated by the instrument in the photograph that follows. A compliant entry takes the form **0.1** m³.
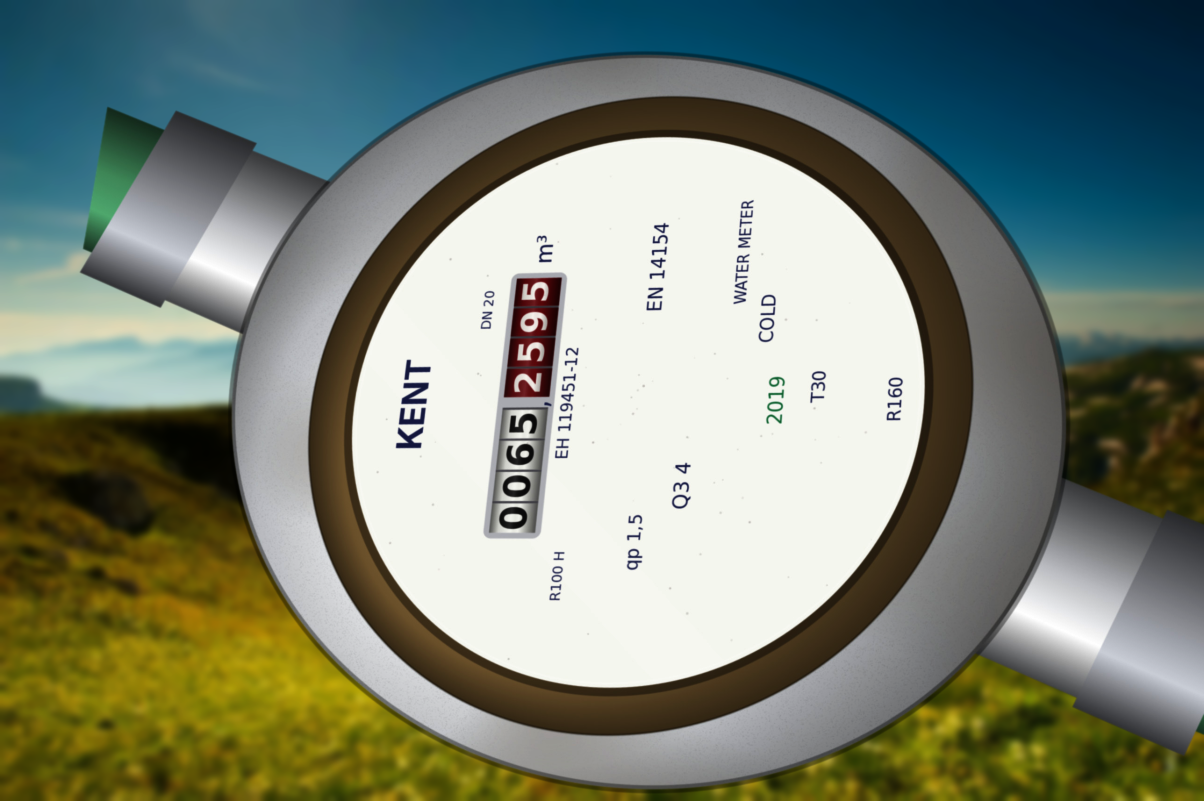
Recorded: **65.2595** m³
